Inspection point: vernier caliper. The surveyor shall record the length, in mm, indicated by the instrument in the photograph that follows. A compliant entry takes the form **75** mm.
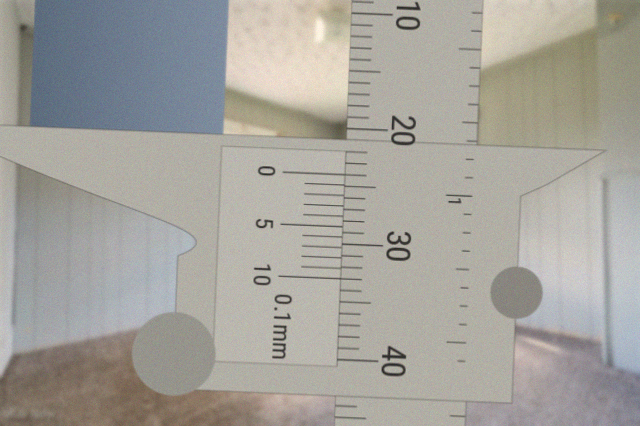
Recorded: **24.0** mm
